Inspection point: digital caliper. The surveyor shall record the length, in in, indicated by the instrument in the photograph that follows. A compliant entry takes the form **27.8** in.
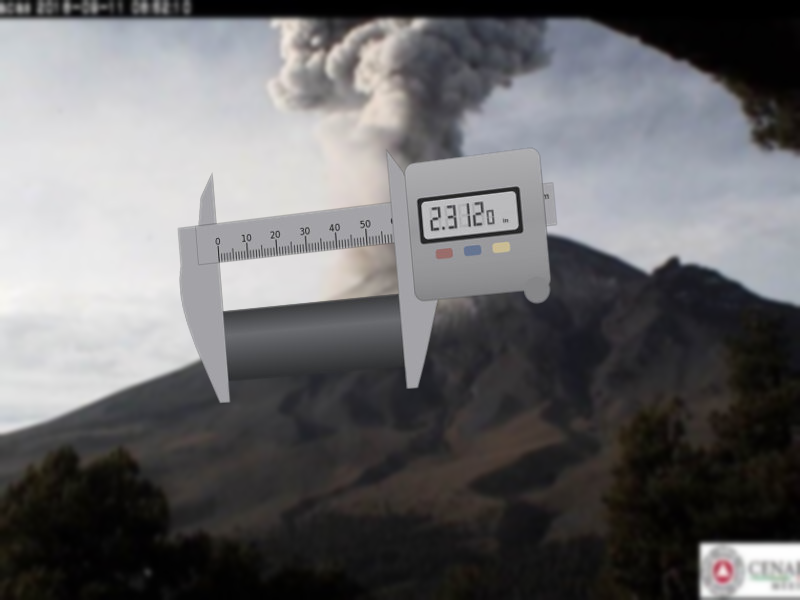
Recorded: **2.3120** in
